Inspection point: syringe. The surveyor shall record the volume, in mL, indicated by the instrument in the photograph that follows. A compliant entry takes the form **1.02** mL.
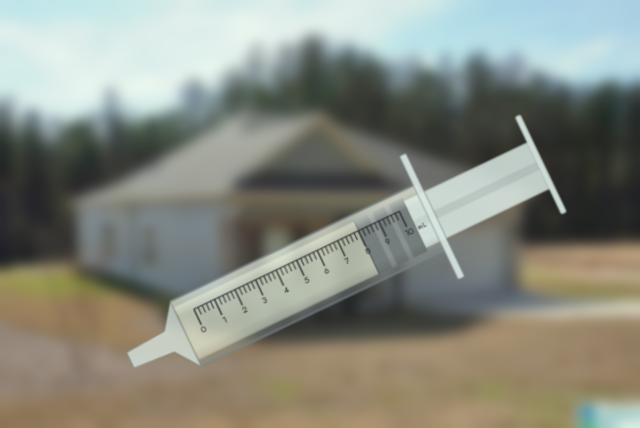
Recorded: **8** mL
